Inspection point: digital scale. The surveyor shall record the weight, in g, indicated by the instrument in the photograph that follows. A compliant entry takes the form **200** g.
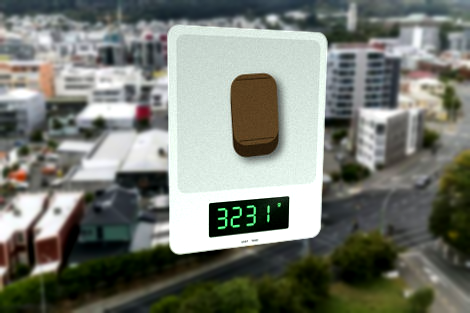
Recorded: **3231** g
